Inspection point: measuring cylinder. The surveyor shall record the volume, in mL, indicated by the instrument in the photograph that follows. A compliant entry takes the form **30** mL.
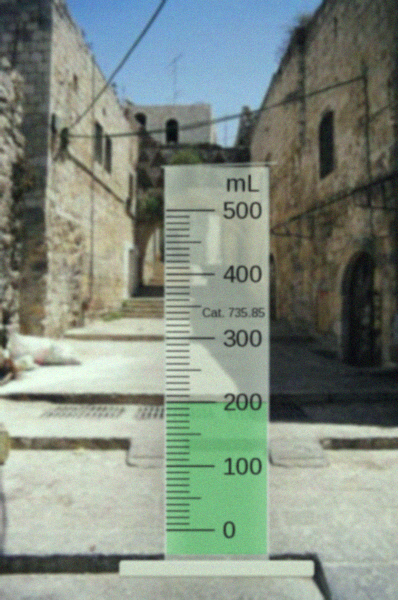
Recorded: **200** mL
